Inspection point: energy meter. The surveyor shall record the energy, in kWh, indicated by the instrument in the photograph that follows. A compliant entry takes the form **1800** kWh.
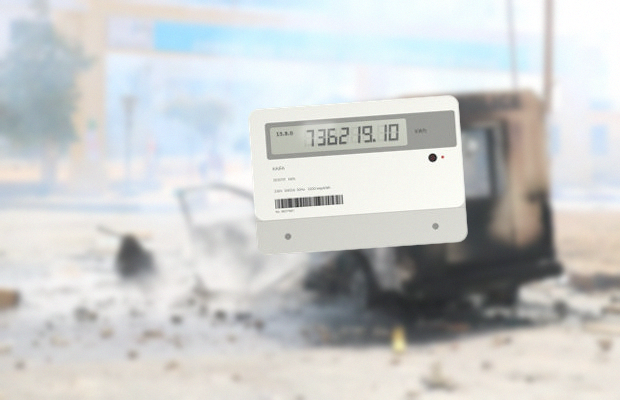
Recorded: **736219.10** kWh
